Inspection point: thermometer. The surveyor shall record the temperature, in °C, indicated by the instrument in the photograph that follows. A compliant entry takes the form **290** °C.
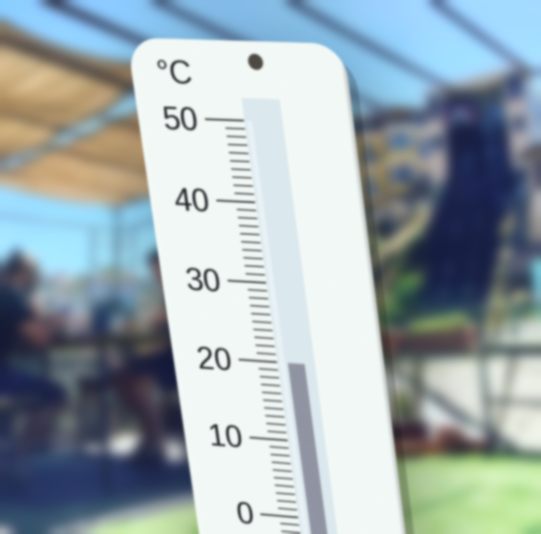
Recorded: **20** °C
